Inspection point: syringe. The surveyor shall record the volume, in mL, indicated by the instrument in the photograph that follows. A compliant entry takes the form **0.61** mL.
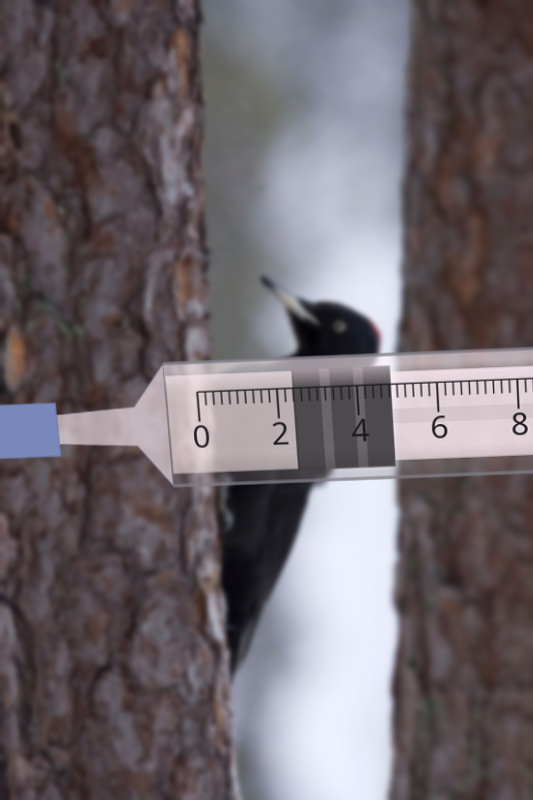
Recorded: **2.4** mL
